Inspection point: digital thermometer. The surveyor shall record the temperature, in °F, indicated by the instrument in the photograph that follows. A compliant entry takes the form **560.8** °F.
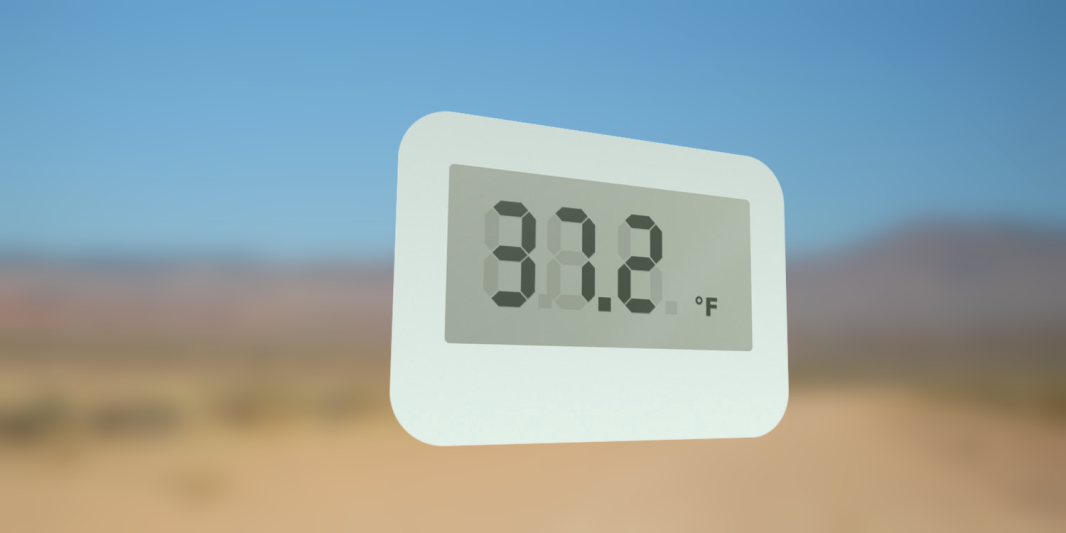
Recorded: **37.2** °F
